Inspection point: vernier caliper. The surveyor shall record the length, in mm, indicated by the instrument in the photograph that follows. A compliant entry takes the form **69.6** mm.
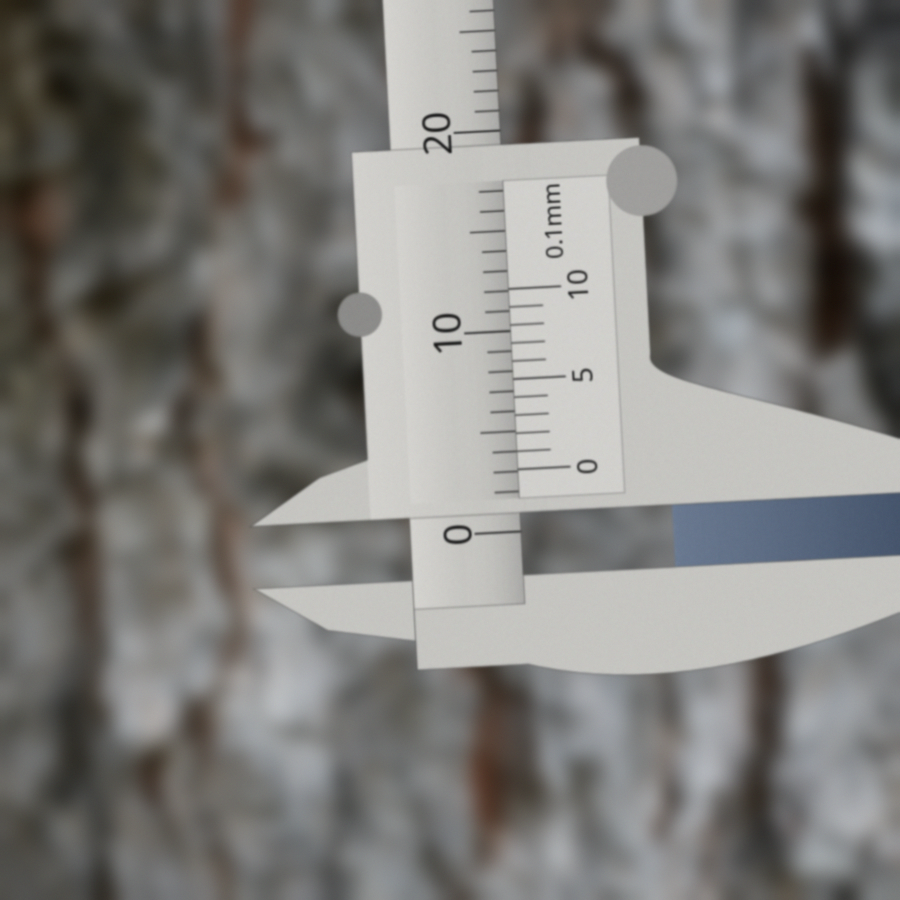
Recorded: **3.1** mm
